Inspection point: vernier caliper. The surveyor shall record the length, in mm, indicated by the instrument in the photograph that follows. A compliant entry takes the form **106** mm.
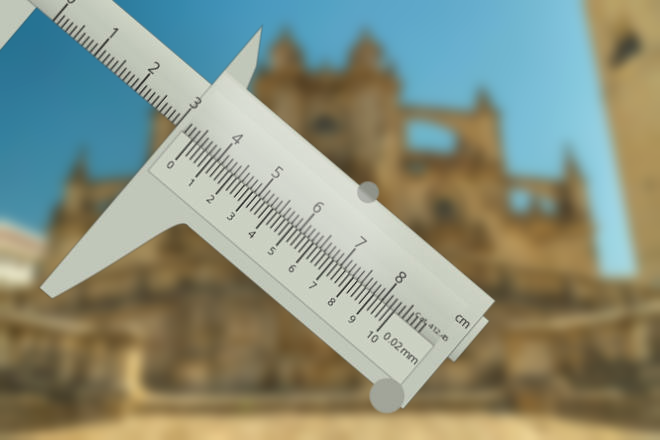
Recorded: **34.0** mm
